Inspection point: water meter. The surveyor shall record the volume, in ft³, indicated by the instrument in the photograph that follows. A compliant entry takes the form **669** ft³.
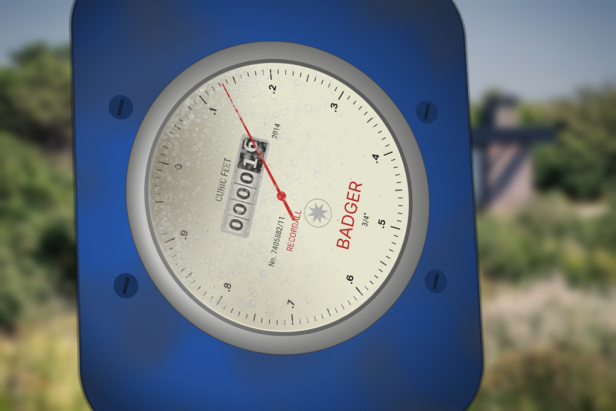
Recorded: **16.13** ft³
